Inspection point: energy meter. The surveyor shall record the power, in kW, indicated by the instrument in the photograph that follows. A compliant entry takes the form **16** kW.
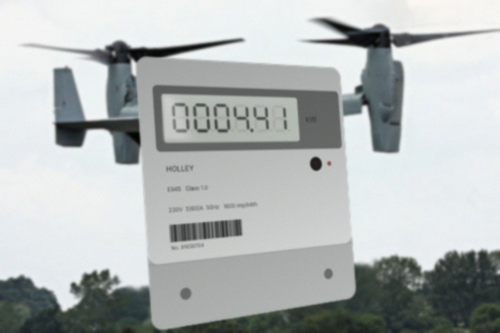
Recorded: **4.41** kW
